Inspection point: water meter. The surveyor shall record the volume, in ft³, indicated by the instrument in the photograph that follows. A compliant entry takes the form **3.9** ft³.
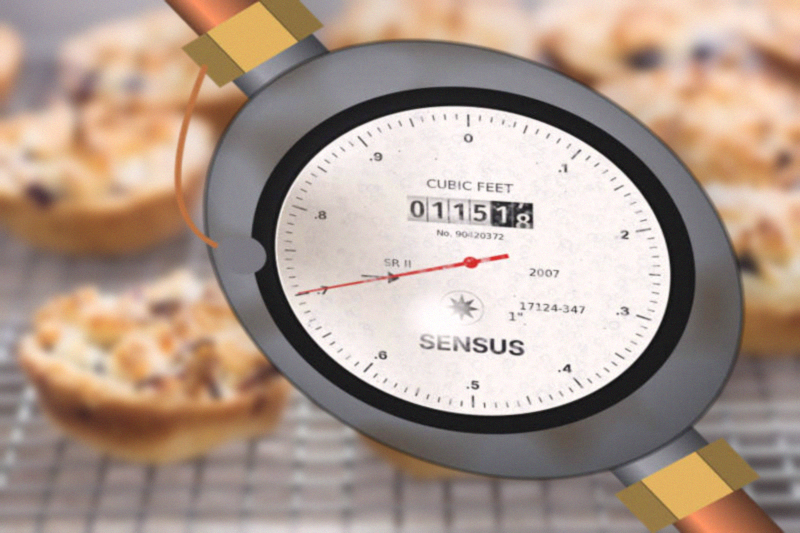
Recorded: **11517.70** ft³
